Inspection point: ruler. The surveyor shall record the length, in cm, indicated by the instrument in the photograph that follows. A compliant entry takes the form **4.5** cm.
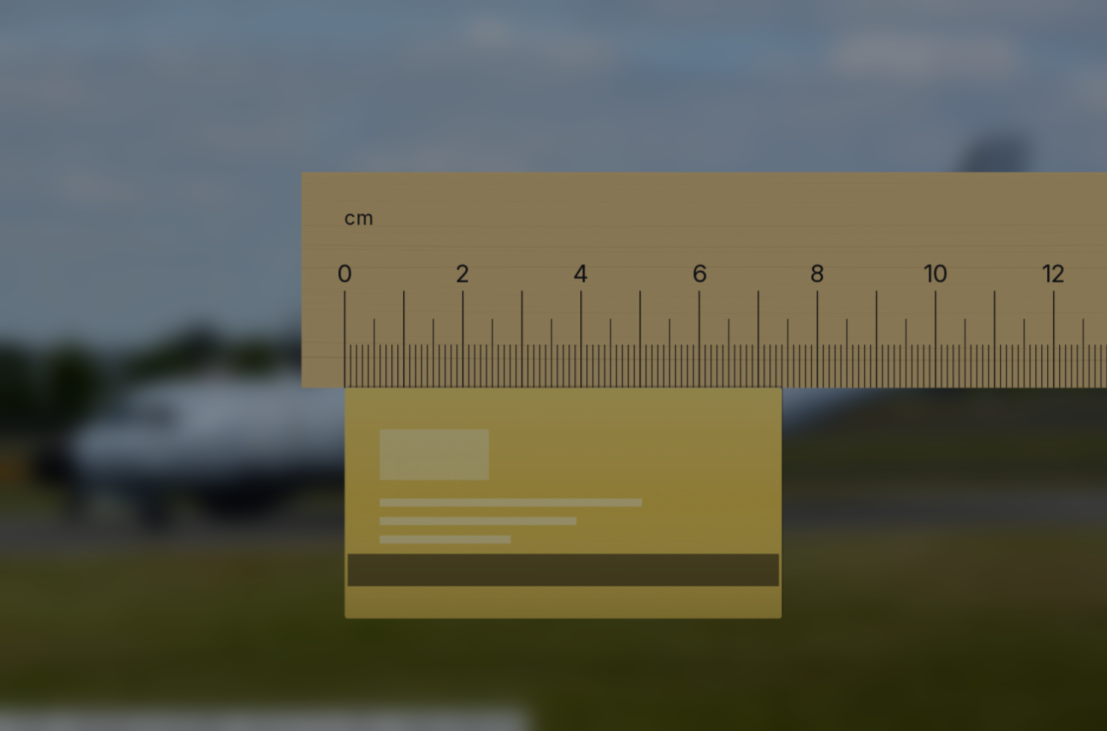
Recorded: **7.4** cm
